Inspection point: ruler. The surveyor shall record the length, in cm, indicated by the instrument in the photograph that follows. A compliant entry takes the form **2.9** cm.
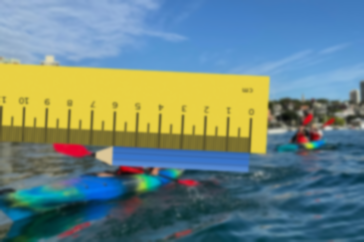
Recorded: **7** cm
